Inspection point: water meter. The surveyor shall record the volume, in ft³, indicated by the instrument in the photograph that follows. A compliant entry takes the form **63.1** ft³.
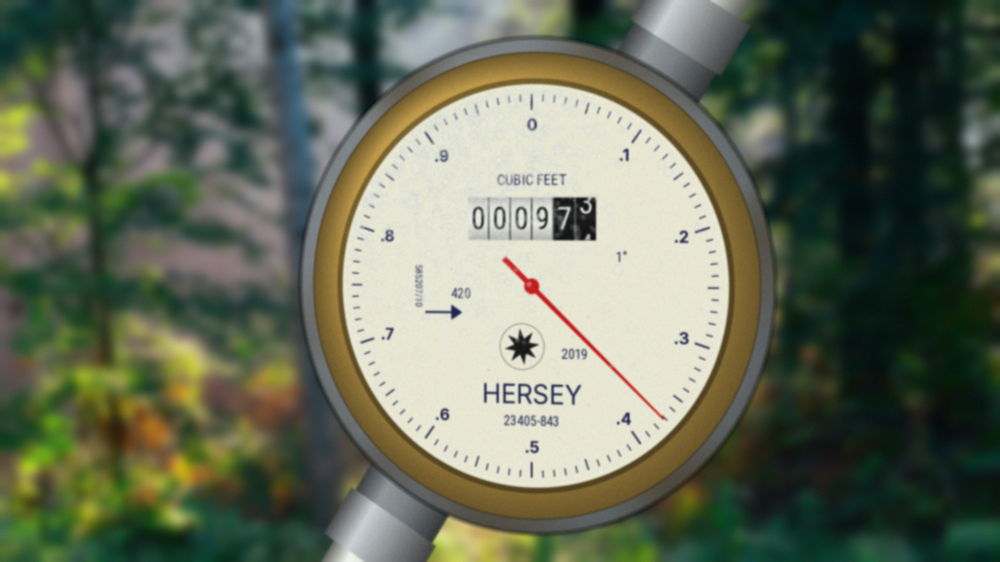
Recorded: **973.37** ft³
